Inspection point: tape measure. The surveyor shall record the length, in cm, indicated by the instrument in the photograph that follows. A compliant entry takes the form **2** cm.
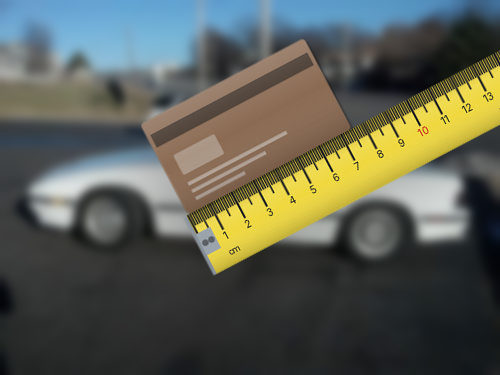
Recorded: **7.5** cm
